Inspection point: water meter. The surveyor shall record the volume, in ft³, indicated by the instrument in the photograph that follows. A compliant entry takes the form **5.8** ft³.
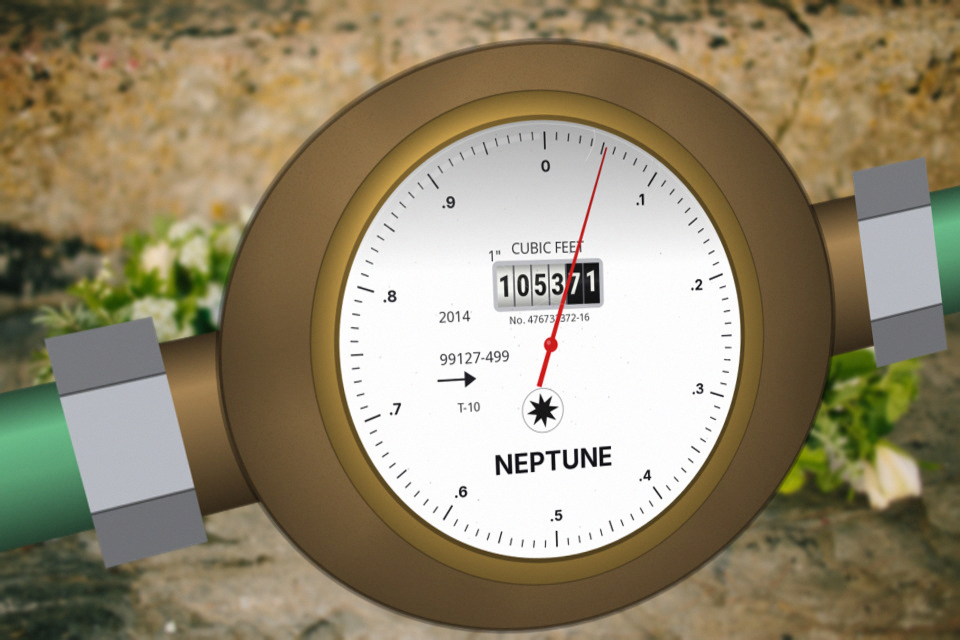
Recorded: **105371.05** ft³
